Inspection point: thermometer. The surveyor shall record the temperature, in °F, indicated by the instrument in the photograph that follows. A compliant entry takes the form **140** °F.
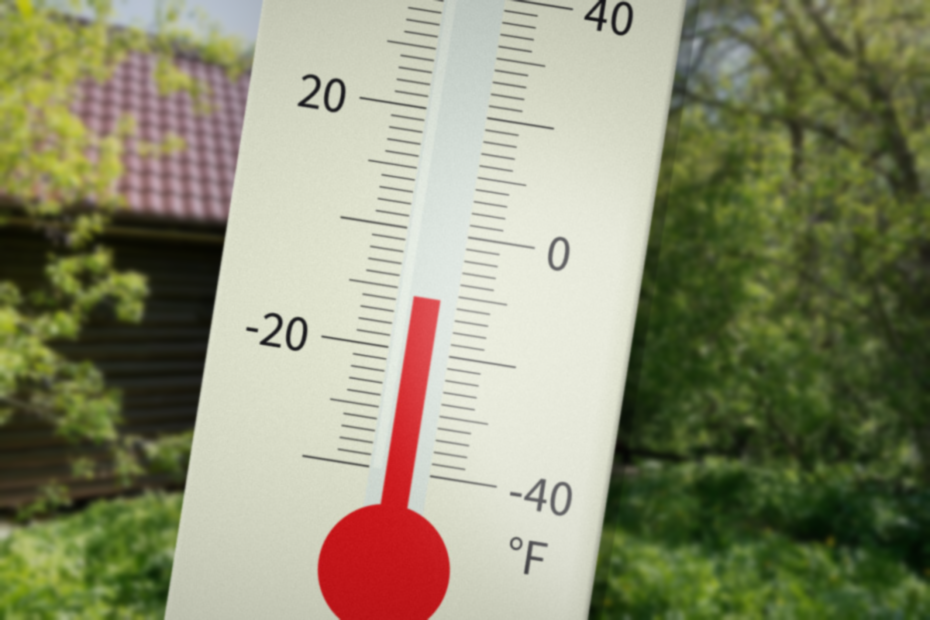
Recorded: **-11** °F
